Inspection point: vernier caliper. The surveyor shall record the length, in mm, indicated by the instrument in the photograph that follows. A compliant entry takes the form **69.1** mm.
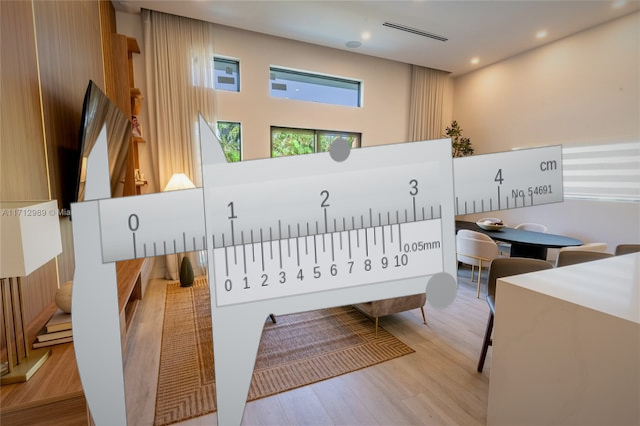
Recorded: **9.2** mm
